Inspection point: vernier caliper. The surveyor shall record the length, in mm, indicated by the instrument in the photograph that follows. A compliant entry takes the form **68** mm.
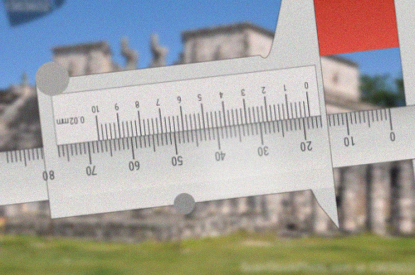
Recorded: **18.5** mm
